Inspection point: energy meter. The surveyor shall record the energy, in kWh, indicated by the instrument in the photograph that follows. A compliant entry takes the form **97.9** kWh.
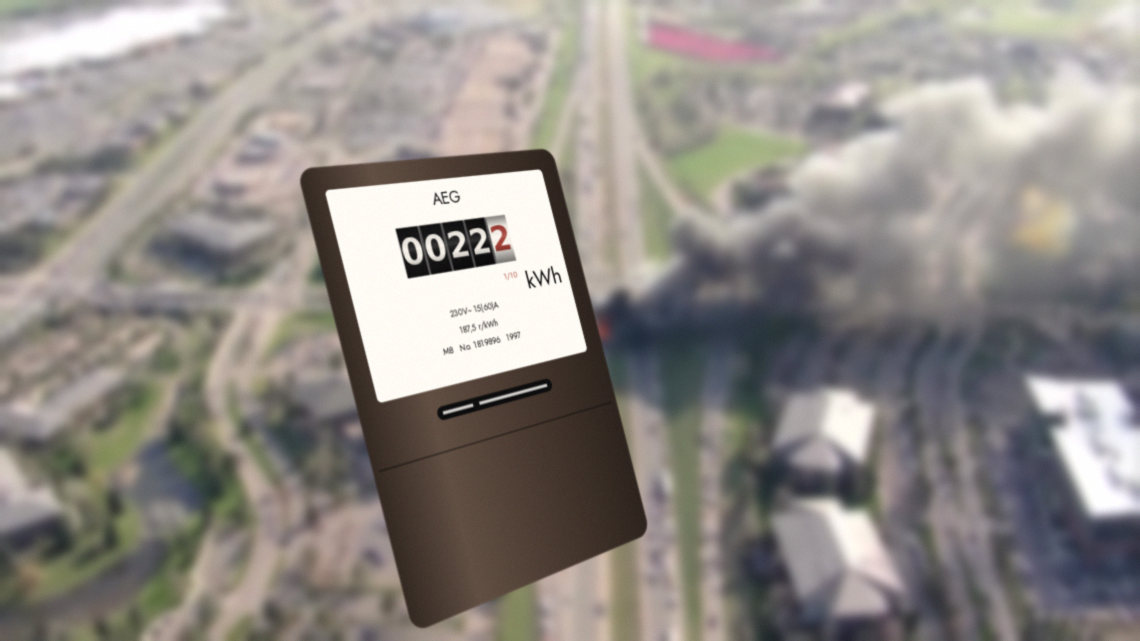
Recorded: **22.2** kWh
